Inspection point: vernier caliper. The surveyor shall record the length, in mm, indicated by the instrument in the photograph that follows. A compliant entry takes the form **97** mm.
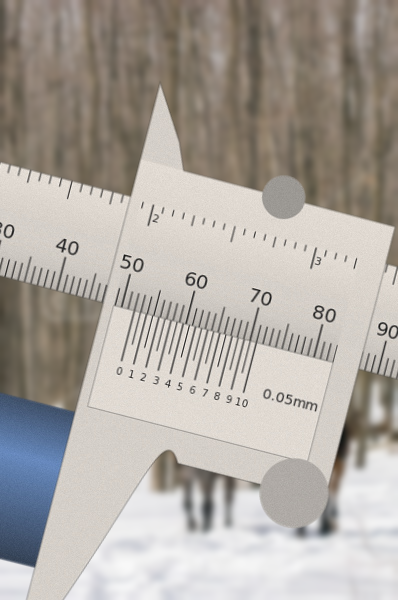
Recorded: **52.0** mm
